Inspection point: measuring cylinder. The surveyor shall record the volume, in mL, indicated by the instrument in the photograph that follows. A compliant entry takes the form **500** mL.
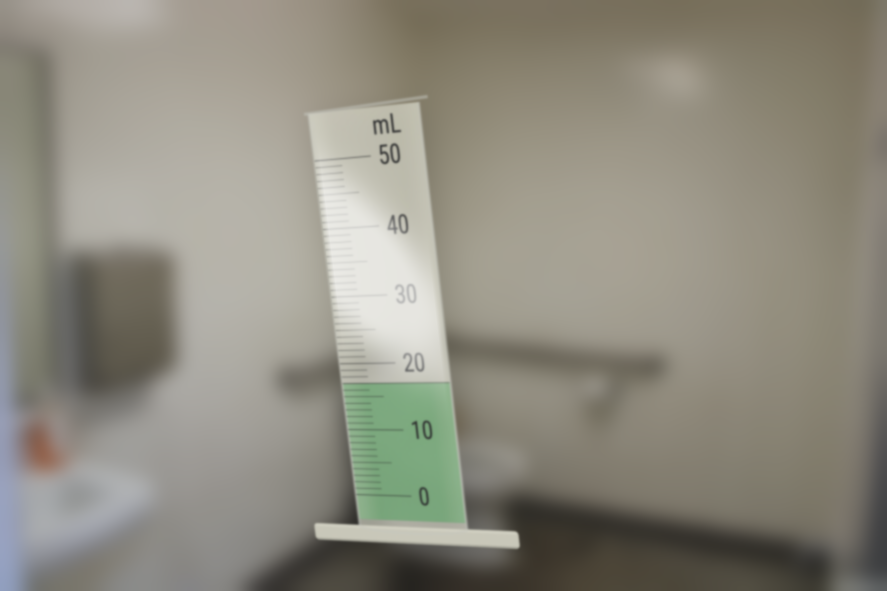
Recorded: **17** mL
